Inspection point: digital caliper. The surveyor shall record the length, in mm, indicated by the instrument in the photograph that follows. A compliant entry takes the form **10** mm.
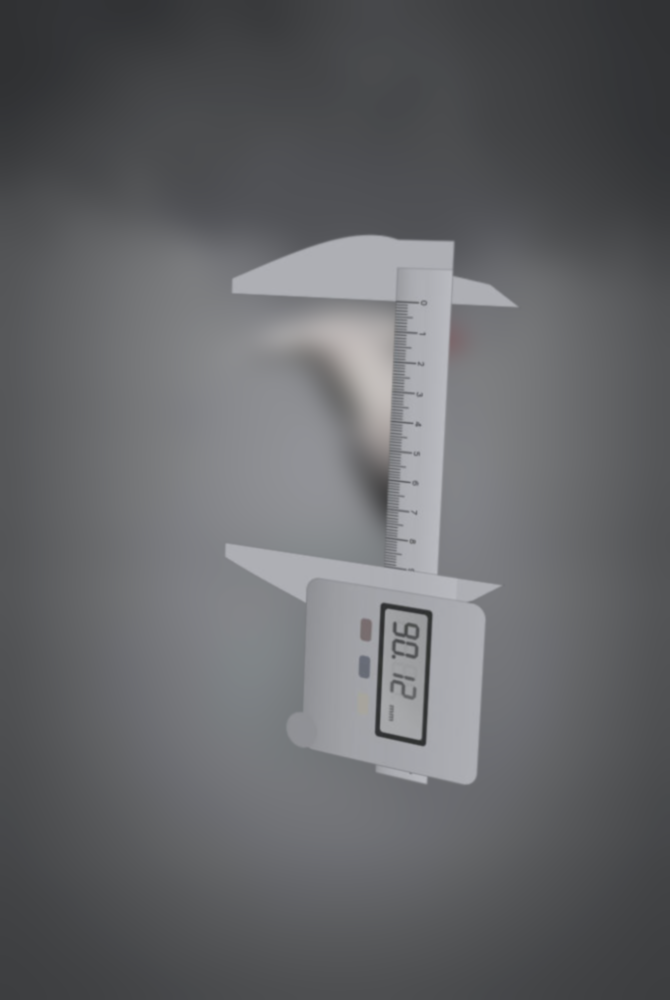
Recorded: **90.12** mm
